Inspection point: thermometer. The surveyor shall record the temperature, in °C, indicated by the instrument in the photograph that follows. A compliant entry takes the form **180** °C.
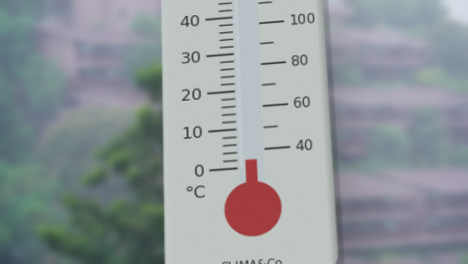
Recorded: **2** °C
